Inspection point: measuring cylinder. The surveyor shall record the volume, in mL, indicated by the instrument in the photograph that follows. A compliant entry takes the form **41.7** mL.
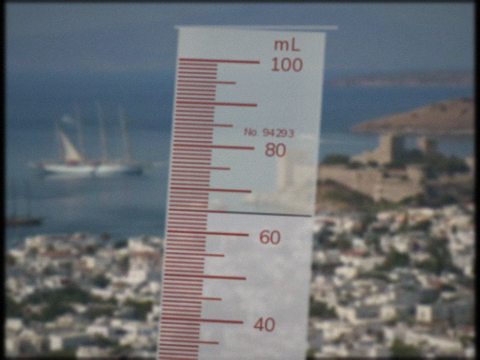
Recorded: **65** mL
